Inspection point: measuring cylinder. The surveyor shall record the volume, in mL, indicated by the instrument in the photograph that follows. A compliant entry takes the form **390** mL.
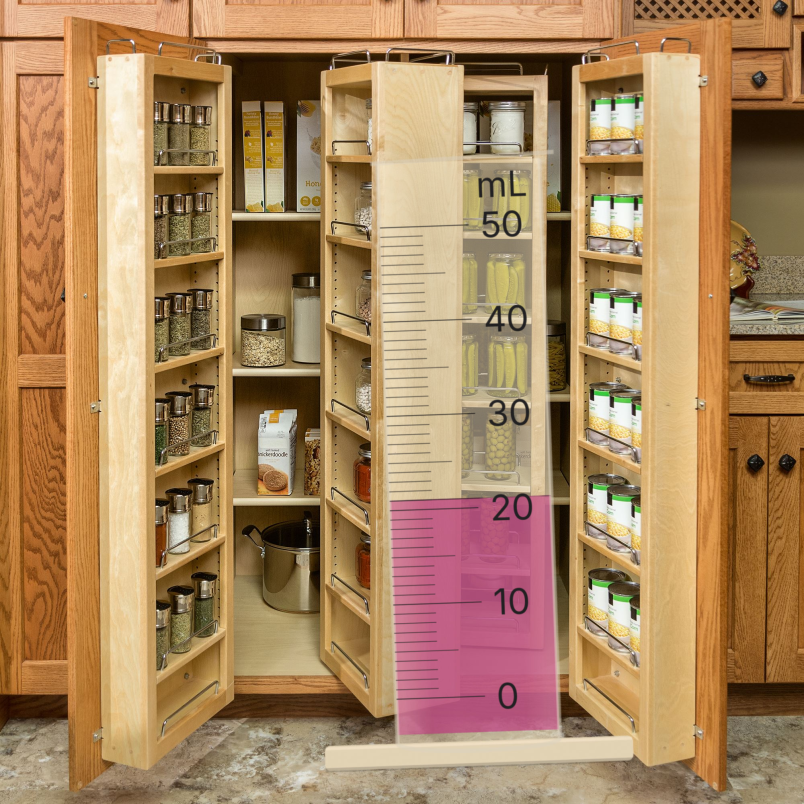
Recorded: **21** mL
